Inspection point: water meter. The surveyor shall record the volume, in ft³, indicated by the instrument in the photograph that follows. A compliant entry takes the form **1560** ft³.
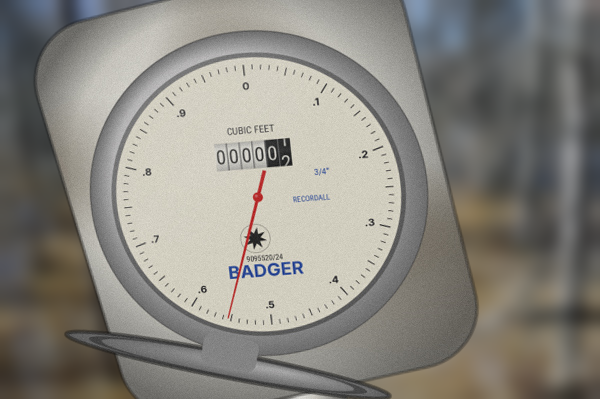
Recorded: **1.55** ft³
